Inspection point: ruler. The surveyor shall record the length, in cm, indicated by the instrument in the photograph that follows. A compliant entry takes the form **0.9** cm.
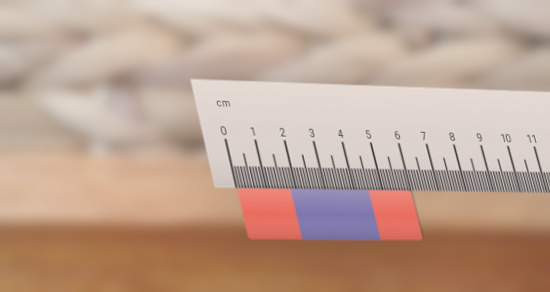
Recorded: **6** cm
